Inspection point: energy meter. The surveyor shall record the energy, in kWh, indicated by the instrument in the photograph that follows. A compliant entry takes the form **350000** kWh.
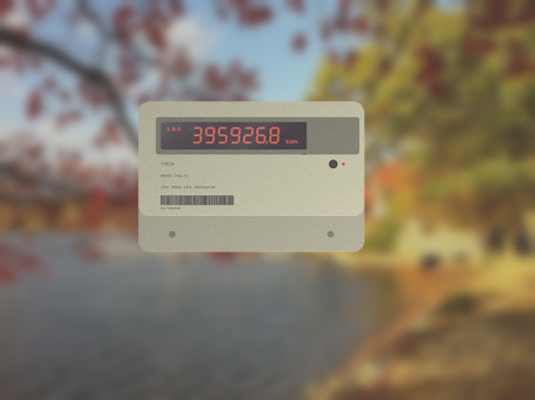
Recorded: **395926.8** kWh
